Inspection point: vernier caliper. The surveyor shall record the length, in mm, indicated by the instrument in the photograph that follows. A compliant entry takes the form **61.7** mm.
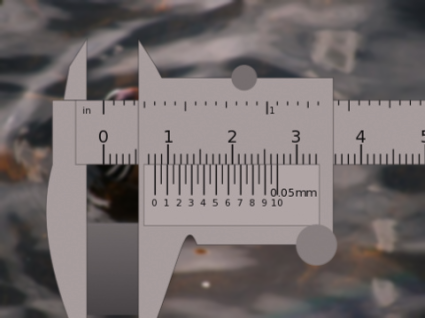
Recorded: **8.0** mm
